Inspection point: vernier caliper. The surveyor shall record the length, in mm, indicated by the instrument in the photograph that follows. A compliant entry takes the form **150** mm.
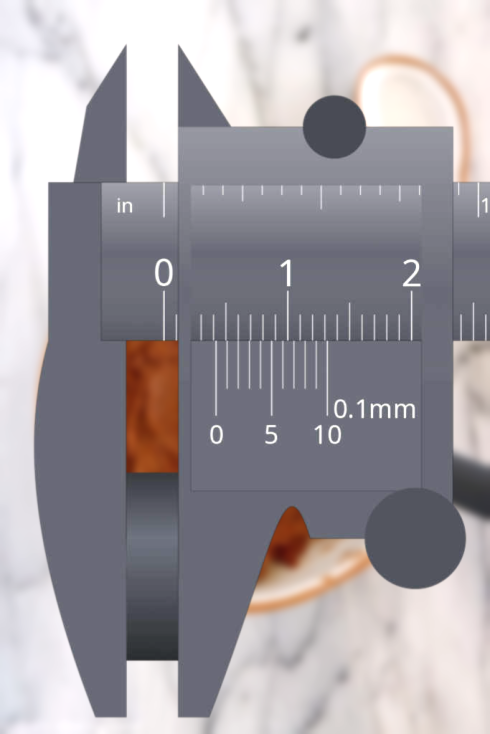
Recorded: **4.2** mm
